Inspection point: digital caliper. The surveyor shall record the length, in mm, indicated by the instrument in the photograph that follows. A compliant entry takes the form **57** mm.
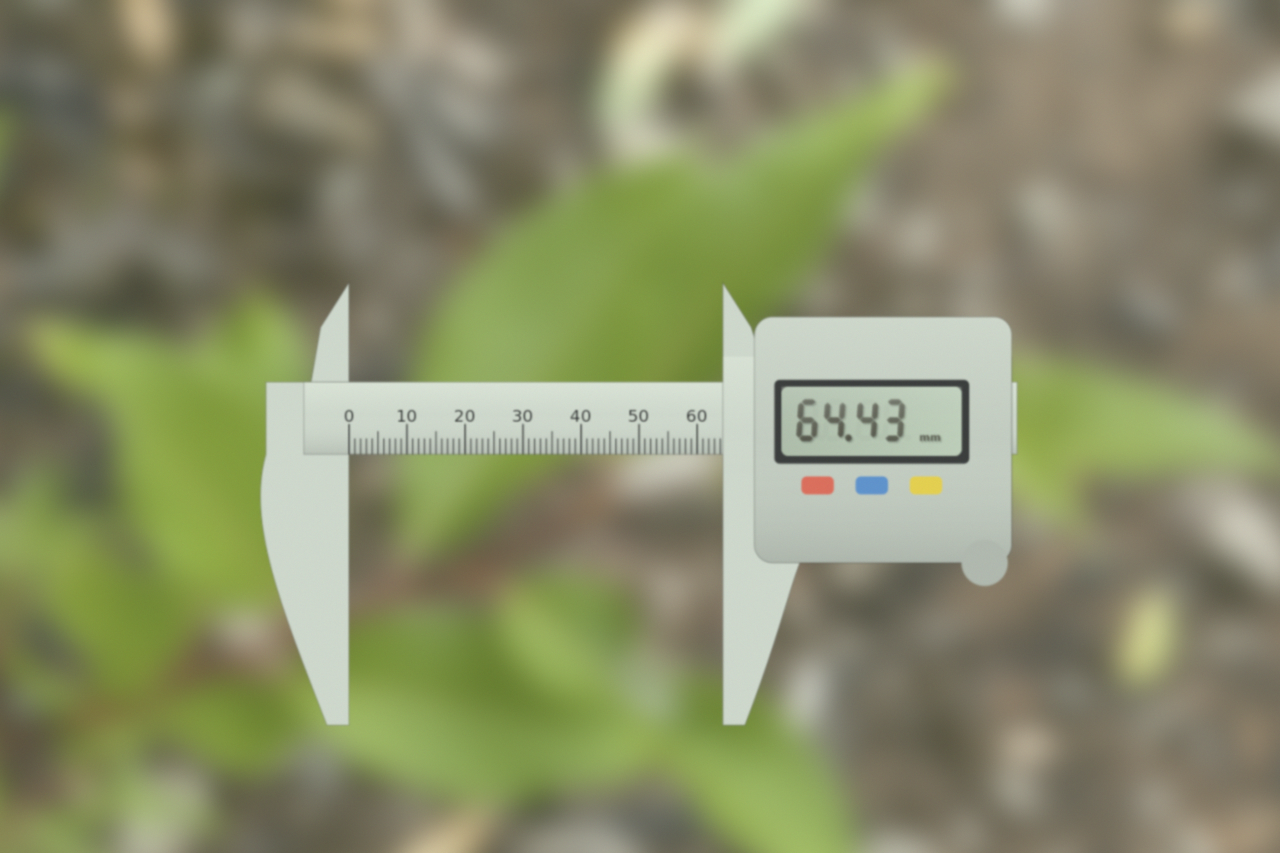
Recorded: **64.43** mm
